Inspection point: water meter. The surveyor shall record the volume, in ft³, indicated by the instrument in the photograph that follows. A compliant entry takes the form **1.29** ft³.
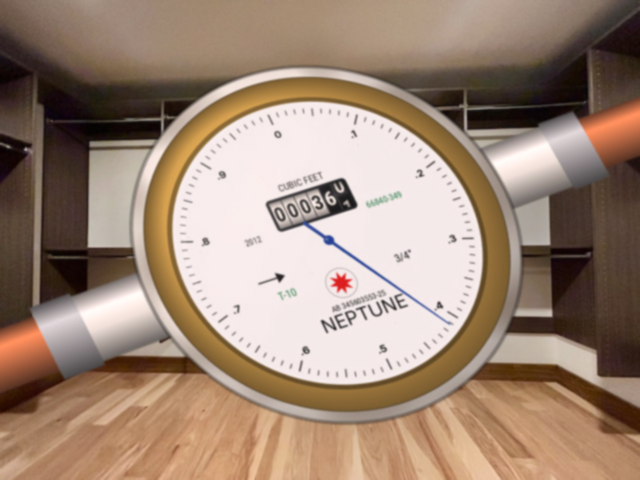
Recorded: **360.41** ft³
